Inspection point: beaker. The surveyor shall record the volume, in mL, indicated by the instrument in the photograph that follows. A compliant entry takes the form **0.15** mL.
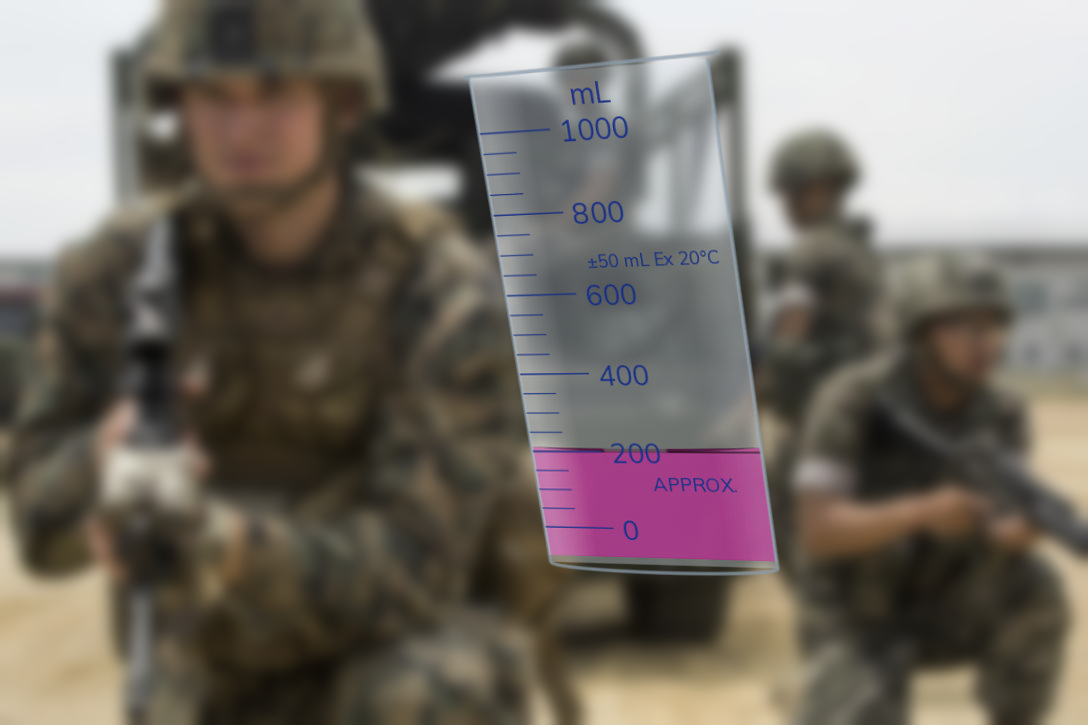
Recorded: **200** mL
